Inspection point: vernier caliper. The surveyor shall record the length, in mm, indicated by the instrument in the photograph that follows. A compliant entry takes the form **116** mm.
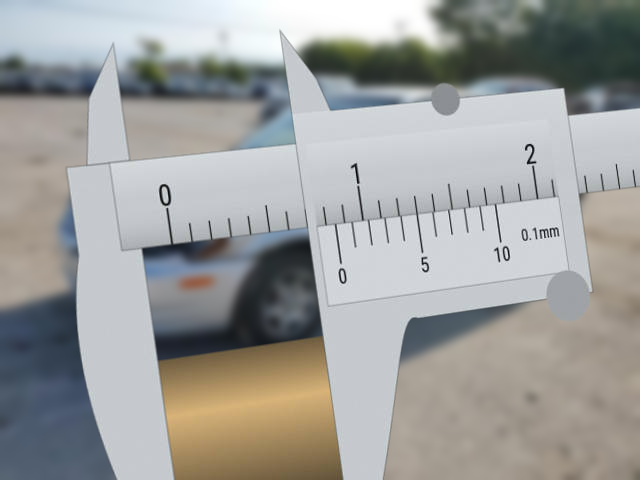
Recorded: **8.5** mm
